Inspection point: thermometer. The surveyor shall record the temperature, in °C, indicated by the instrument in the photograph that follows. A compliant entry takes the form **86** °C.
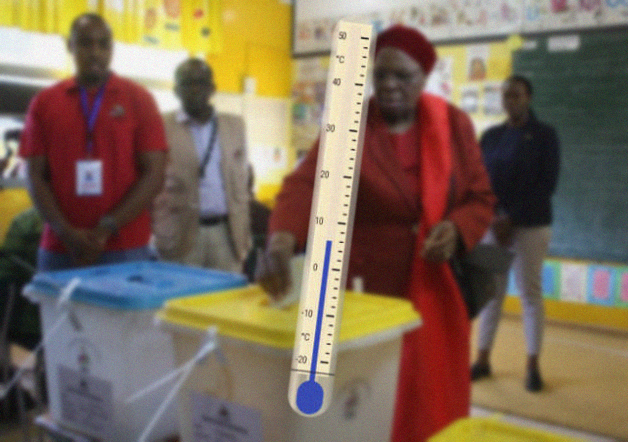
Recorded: **6** °C
